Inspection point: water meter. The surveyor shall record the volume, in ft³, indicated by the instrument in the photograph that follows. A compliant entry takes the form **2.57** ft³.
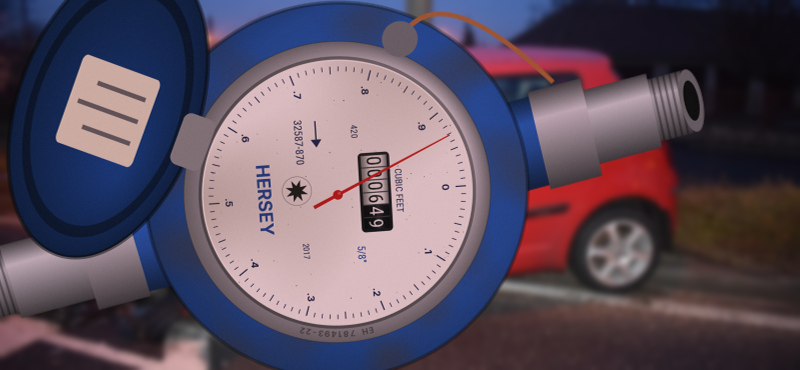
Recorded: **648.93** ft³
